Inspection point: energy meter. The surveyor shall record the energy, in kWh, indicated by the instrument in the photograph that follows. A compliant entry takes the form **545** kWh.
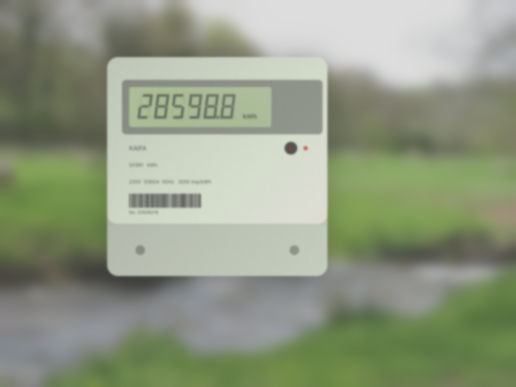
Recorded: **28598.8** kWh
